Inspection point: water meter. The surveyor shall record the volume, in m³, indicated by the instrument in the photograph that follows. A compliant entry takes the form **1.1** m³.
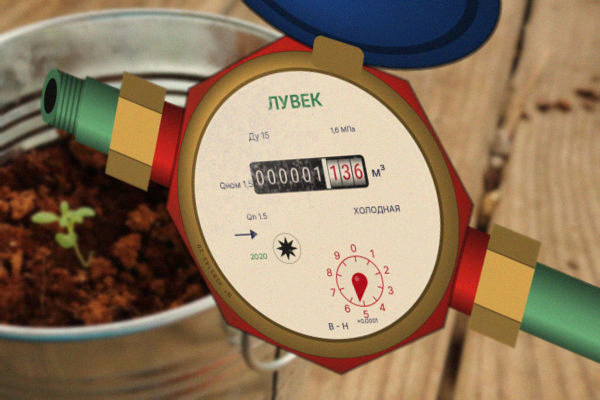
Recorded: **1.1365** m³
